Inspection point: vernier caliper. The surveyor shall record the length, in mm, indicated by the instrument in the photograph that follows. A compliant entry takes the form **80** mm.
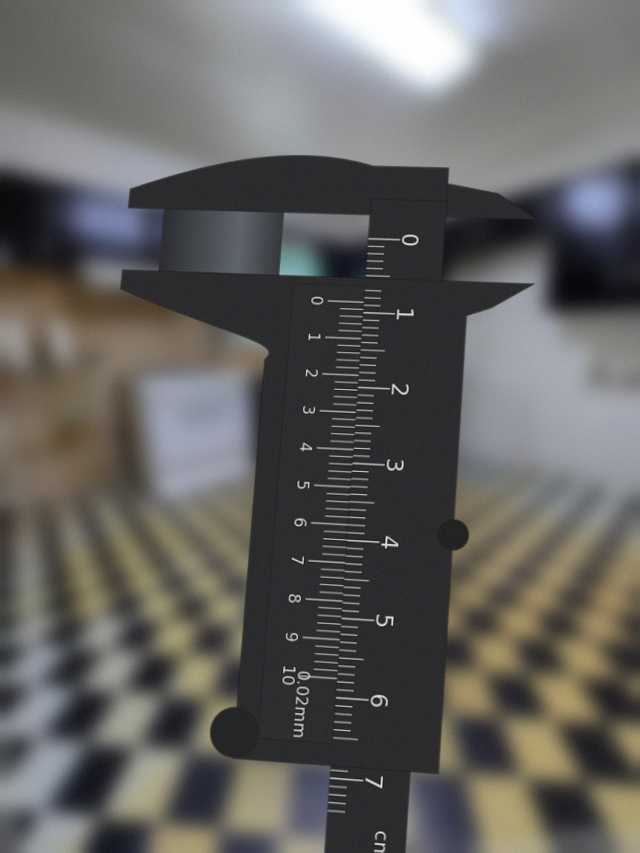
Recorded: **8.6** mm
